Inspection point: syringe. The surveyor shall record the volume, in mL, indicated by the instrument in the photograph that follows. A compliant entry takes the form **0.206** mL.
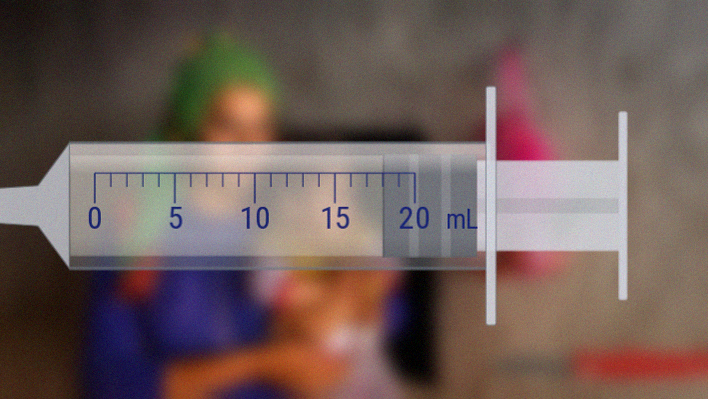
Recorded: **18** mL
